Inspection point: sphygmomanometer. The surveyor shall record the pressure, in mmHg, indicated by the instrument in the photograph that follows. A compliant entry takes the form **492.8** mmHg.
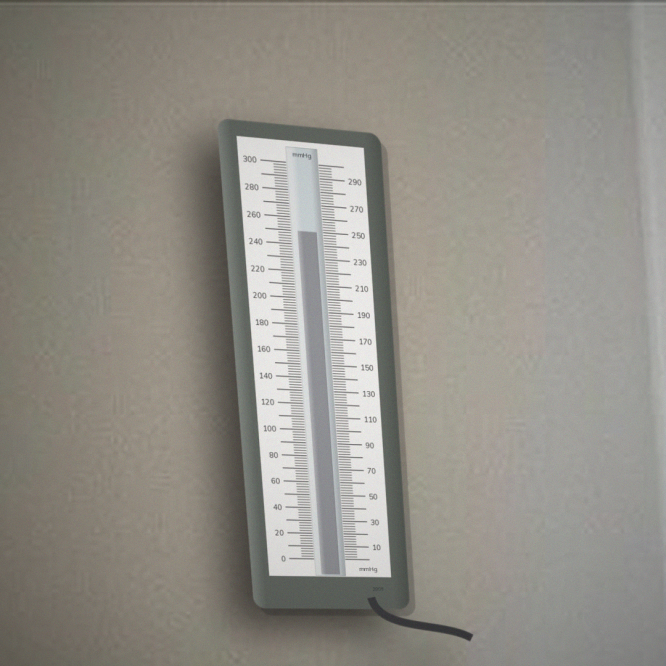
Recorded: **250** mmHg
